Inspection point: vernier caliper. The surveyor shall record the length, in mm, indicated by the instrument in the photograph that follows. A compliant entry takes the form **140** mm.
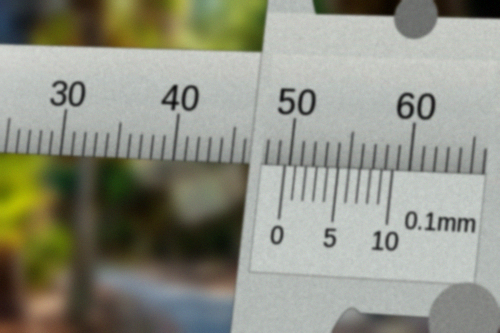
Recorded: **49.6** mm
